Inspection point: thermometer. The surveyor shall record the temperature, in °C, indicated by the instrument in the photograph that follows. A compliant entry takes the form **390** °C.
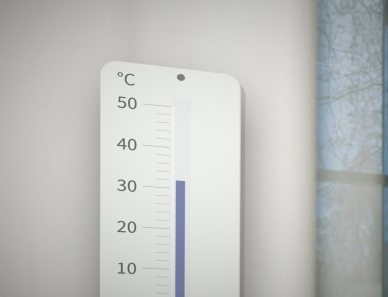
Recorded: **32** °C
